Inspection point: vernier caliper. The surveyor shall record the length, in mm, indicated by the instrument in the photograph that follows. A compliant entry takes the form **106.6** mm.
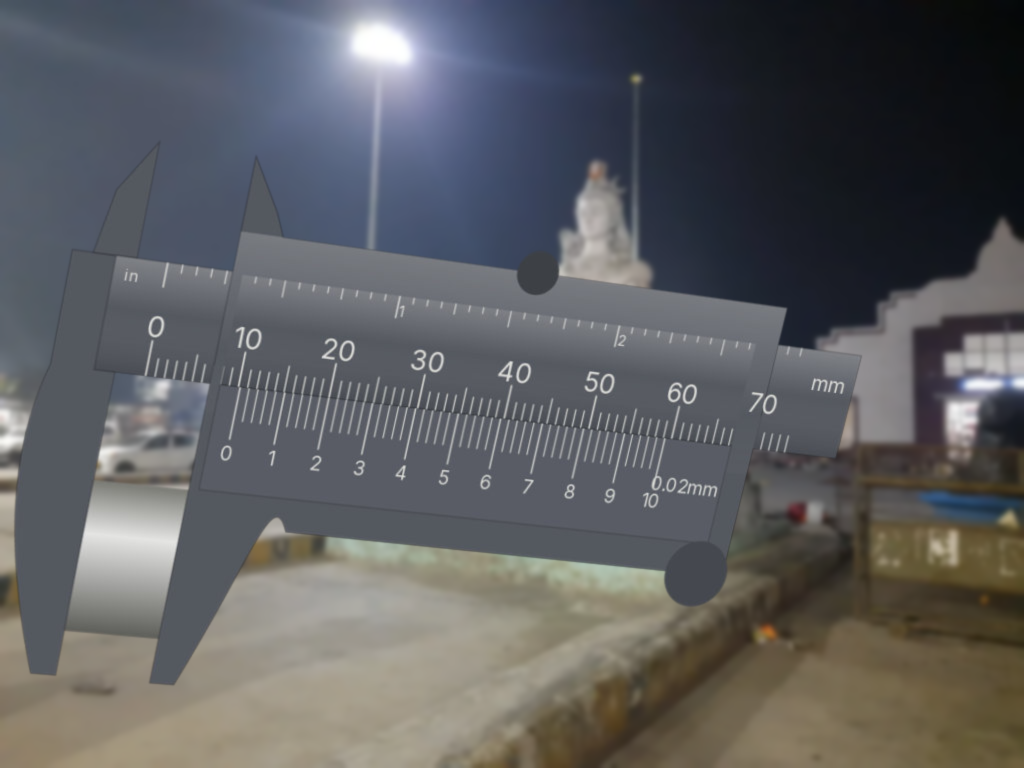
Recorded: **10.2** mm
